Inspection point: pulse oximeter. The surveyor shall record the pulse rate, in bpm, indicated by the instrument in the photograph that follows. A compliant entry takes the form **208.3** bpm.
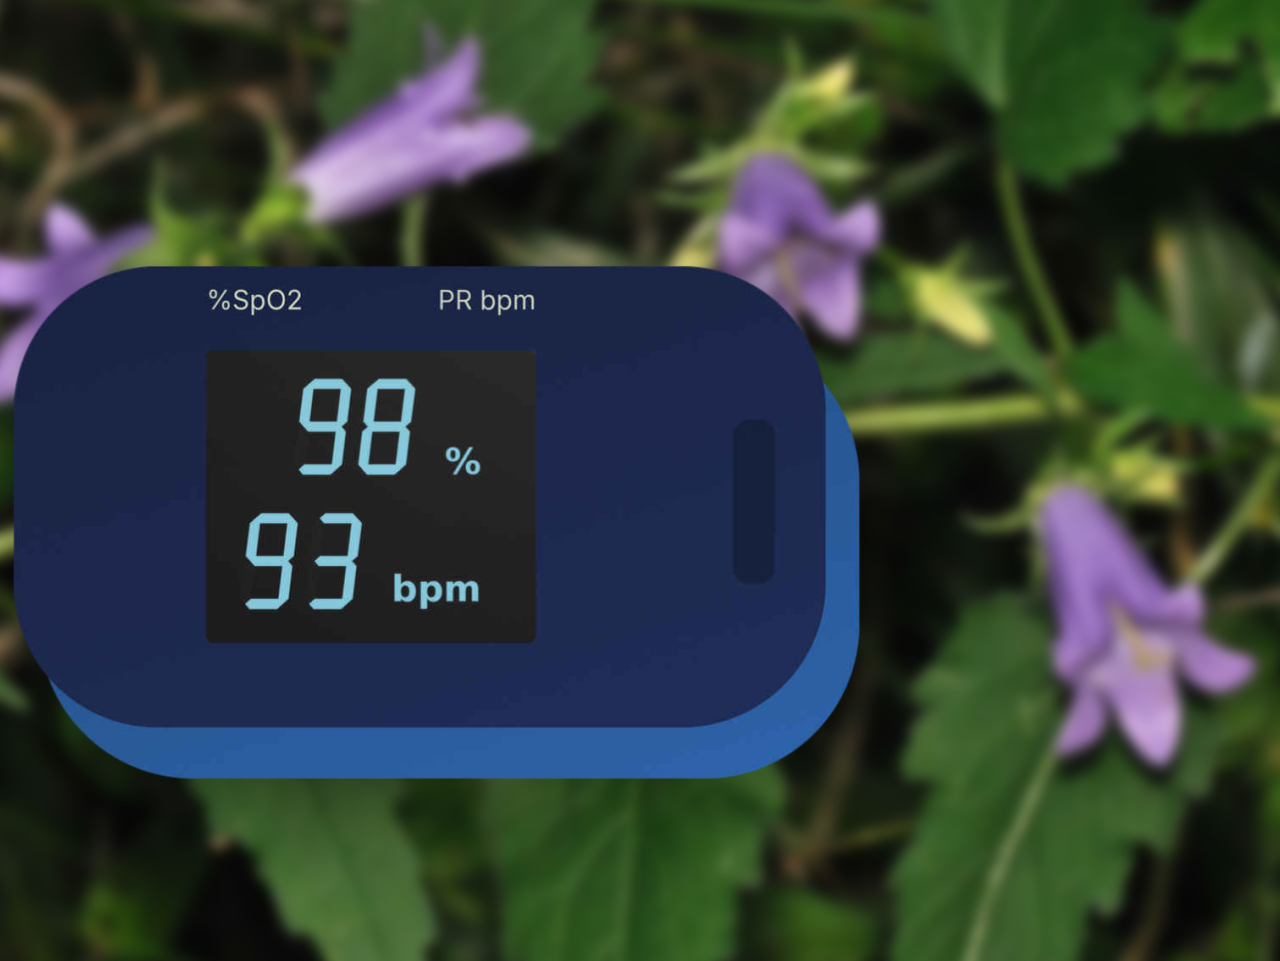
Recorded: **93** bpm
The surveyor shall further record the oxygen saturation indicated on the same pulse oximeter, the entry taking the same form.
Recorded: **98** %
